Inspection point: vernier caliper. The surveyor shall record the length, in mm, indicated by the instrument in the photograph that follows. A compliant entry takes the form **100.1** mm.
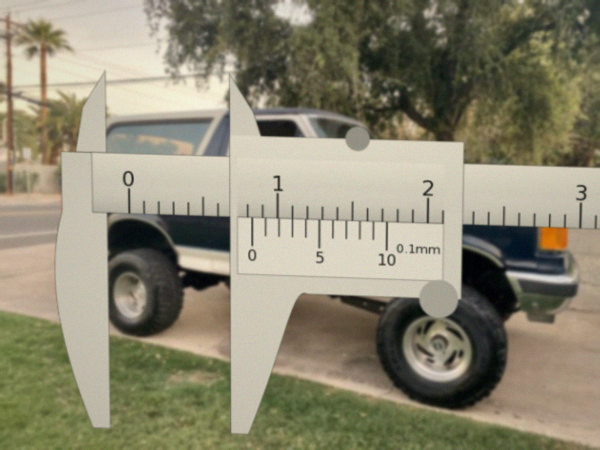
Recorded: **8.3** mm
